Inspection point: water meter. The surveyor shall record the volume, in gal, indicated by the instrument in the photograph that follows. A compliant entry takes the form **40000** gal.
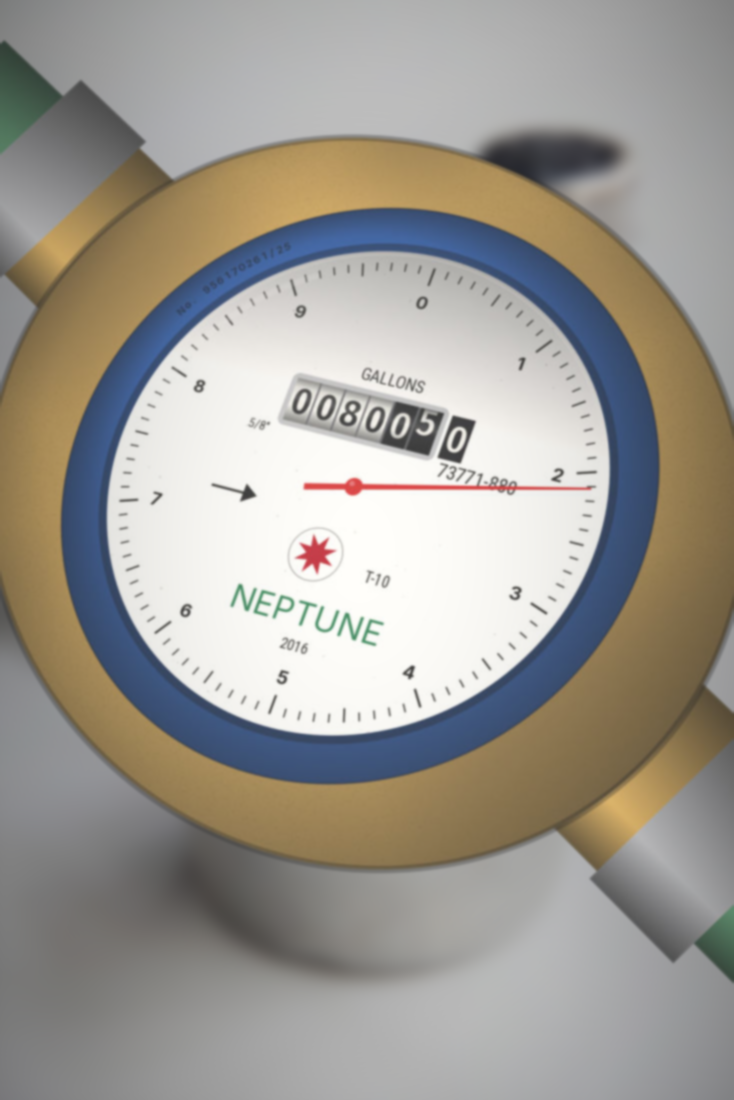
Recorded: **80052.1** gal
